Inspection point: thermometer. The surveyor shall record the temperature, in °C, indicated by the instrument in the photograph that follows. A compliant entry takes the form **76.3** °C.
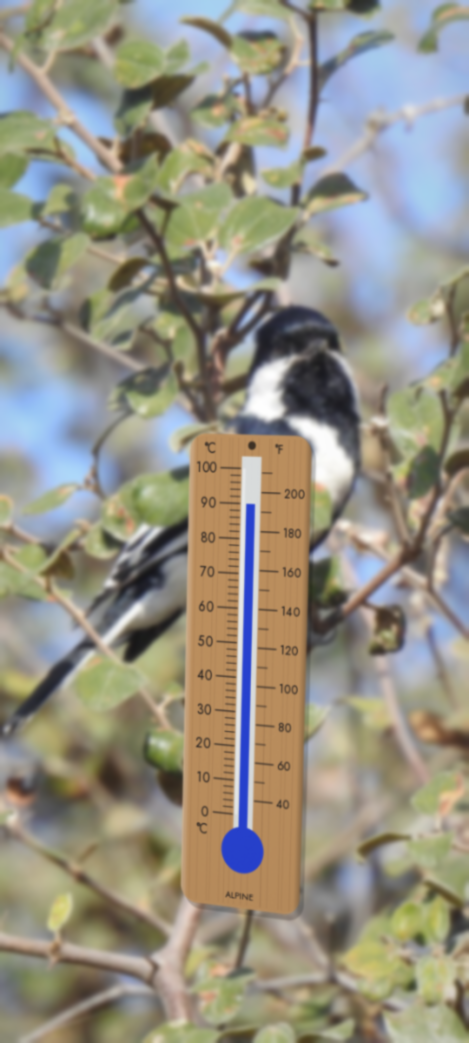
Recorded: **90** °C
